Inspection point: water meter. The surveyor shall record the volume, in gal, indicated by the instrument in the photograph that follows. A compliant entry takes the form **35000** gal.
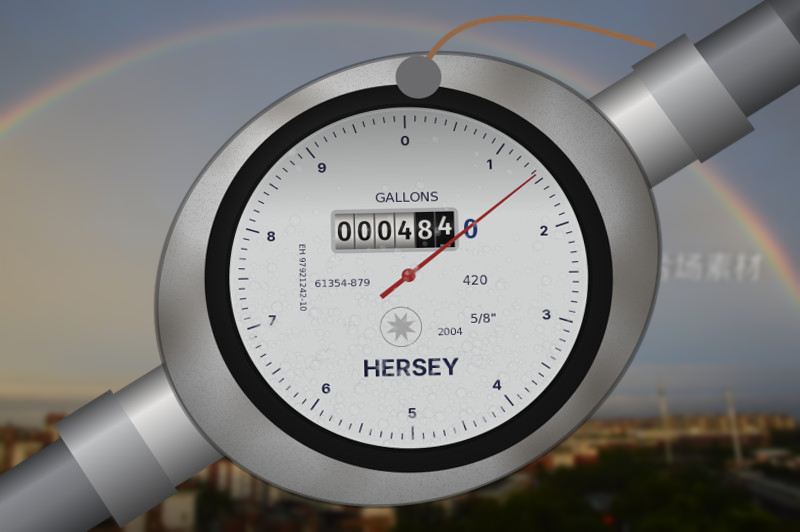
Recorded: **4841.4** gal
